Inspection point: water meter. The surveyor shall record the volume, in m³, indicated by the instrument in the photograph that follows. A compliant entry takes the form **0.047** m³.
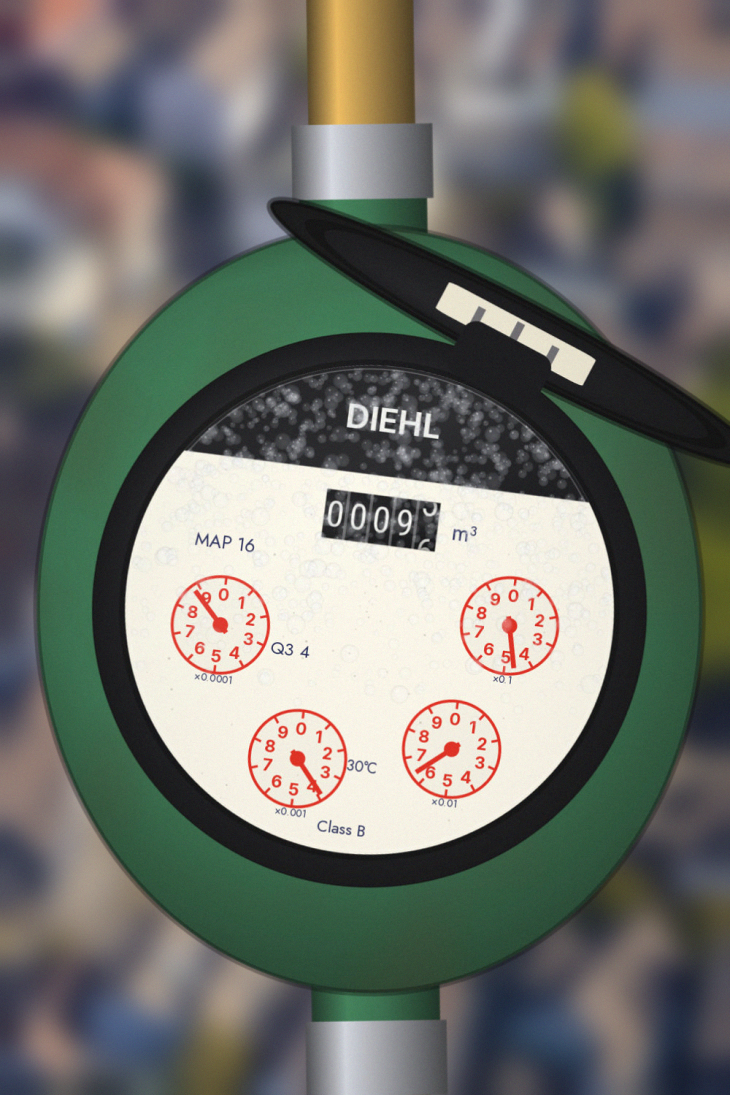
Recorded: **95.4638** m³
